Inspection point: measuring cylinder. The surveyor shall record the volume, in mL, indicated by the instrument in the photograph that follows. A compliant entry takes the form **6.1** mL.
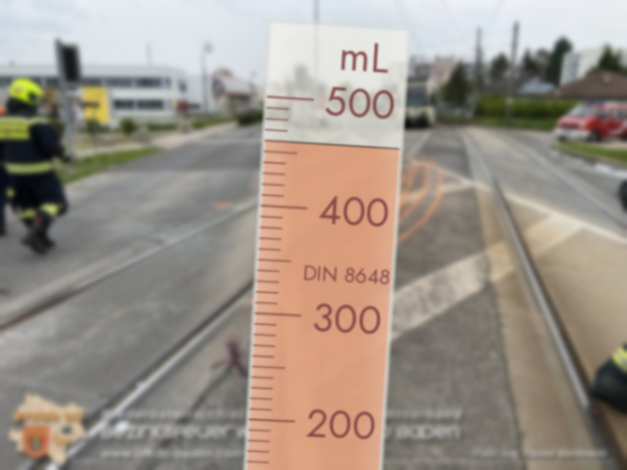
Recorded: **460** mL
